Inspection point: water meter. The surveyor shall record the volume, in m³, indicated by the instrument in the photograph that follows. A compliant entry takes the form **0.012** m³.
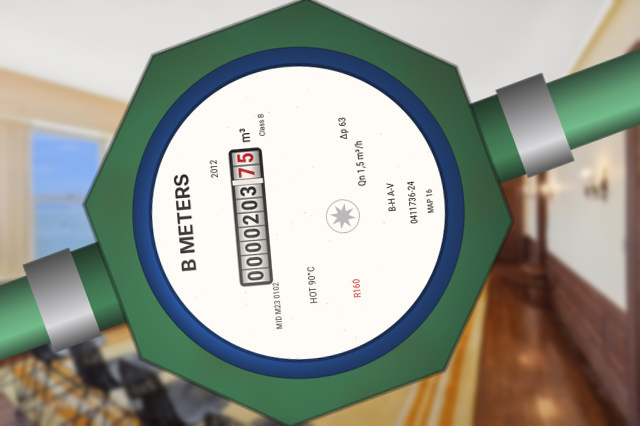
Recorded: **203.75** m³
